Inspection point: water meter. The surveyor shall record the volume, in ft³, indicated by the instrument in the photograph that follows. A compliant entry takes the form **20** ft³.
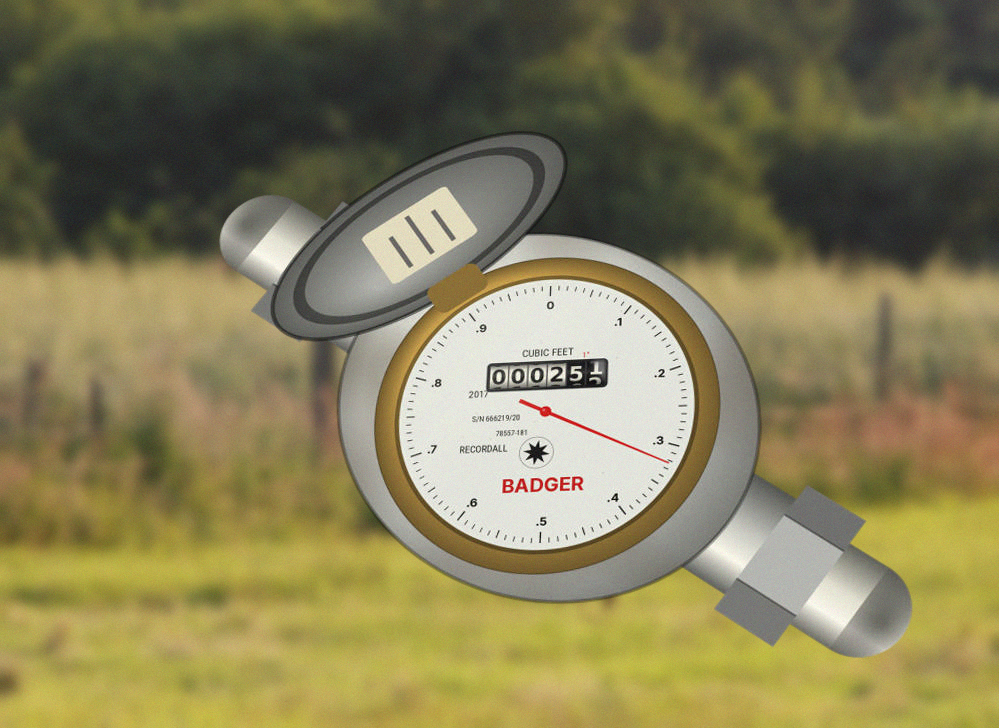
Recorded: **251.32** ft³
